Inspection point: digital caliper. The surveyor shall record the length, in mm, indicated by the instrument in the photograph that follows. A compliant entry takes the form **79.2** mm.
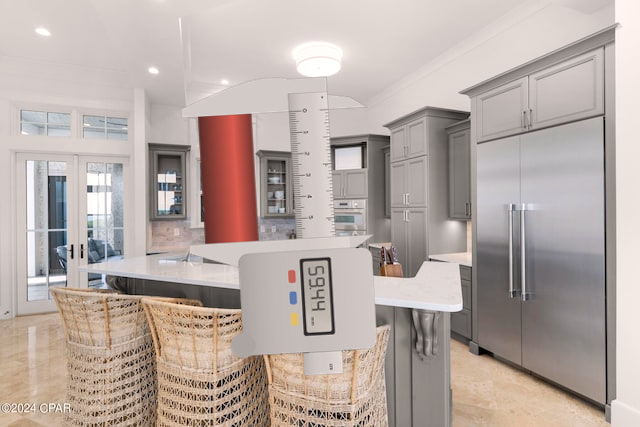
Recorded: **59.44** mm
